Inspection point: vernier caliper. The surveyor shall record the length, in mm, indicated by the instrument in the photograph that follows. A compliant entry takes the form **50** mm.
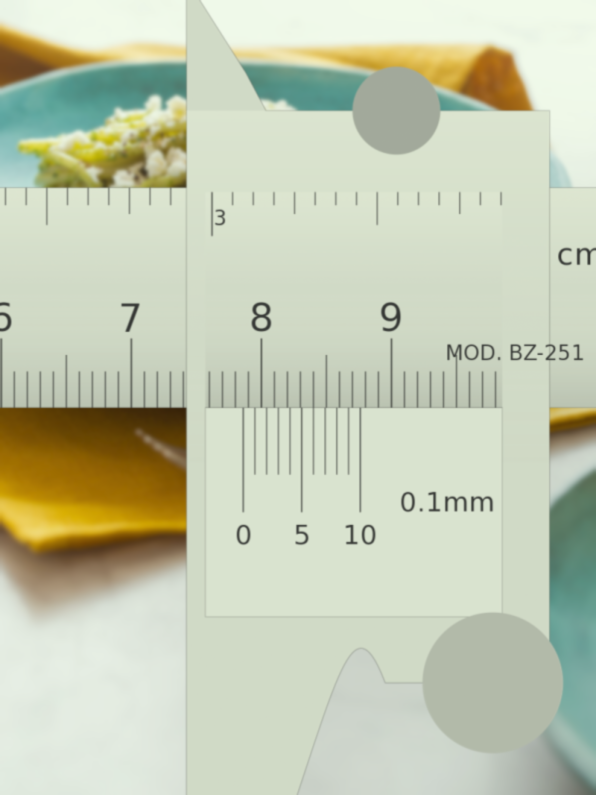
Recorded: **78.6** mm
